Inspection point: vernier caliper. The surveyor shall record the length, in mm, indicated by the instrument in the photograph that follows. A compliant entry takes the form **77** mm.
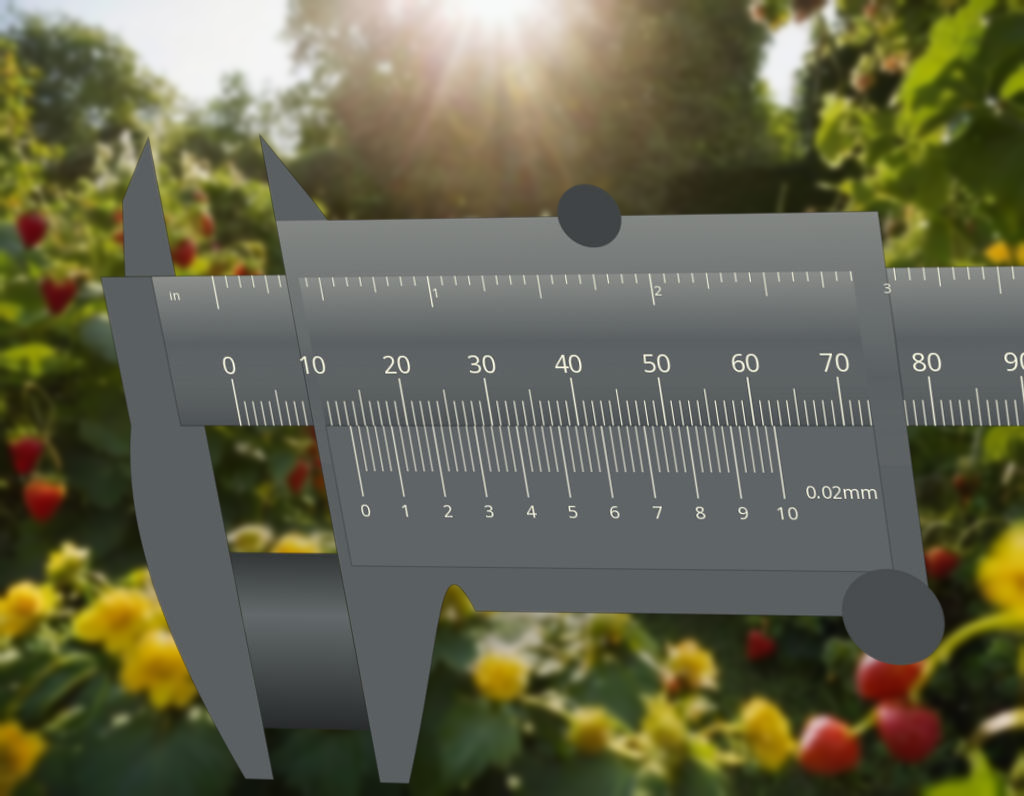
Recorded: **13.2** mm
